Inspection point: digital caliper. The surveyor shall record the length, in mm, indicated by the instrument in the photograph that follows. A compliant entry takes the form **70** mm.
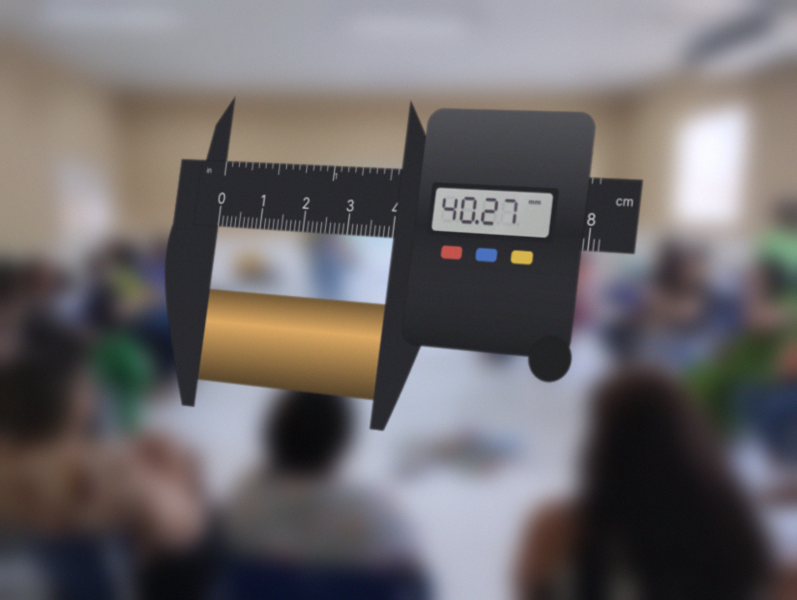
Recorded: **40.27** mm
